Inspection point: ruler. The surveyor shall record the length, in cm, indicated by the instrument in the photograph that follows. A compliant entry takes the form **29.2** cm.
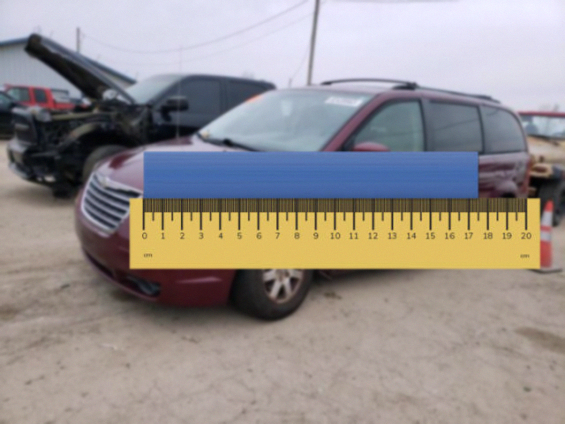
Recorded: **17.5** cm
